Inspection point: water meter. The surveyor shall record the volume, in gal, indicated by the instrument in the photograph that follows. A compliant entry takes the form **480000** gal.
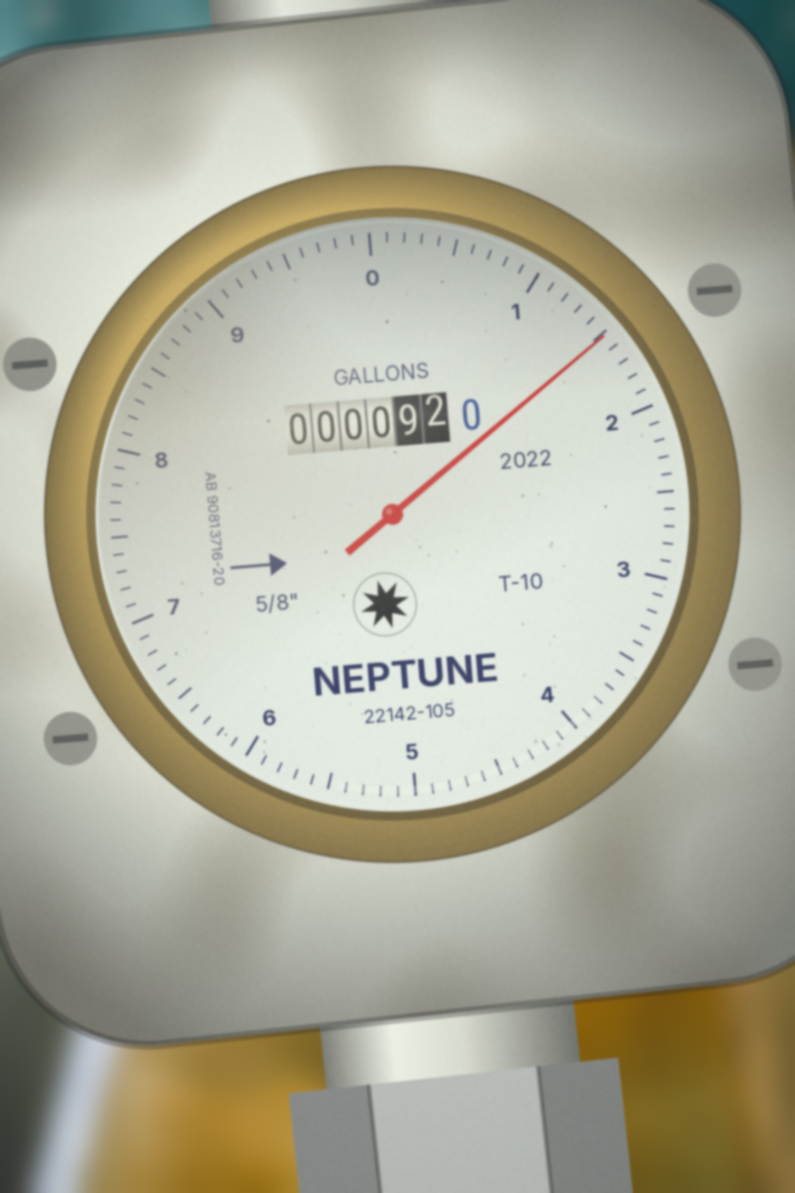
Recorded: **921.5** gal
